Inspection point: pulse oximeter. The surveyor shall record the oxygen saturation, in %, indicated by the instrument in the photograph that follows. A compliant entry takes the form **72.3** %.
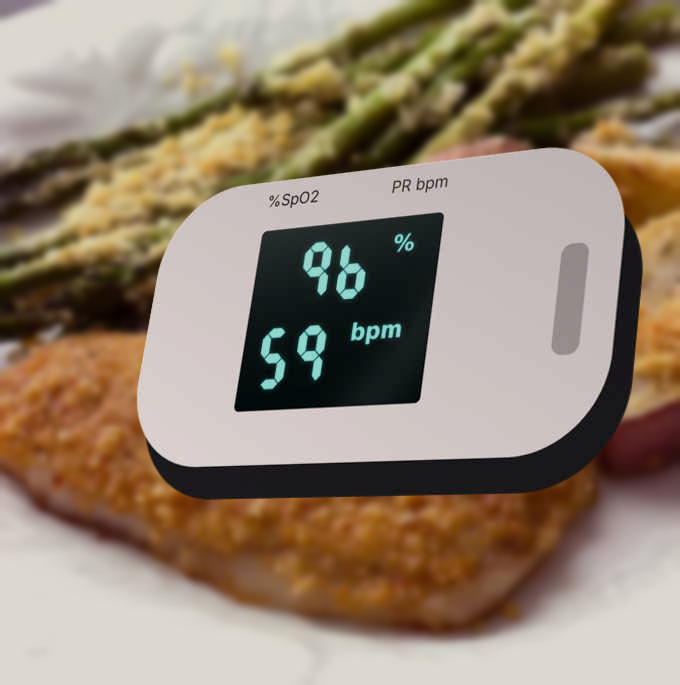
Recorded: **96** %
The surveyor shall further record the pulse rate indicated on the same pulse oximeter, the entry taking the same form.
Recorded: **59** bpm
